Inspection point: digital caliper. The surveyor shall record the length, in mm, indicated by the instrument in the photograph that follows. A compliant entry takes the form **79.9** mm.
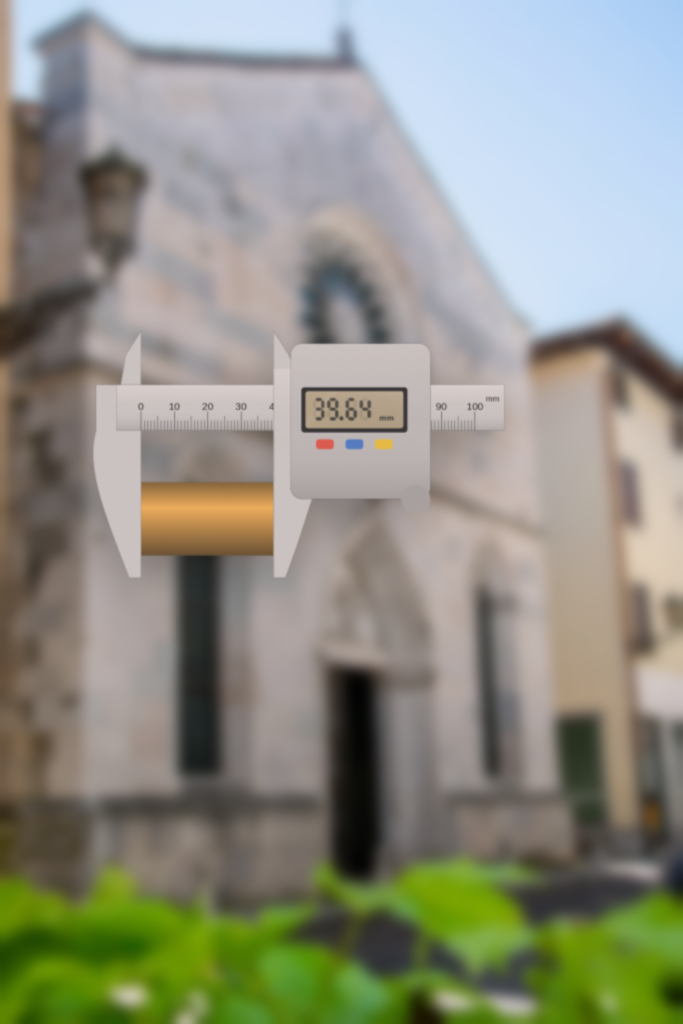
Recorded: **39.64** mm
